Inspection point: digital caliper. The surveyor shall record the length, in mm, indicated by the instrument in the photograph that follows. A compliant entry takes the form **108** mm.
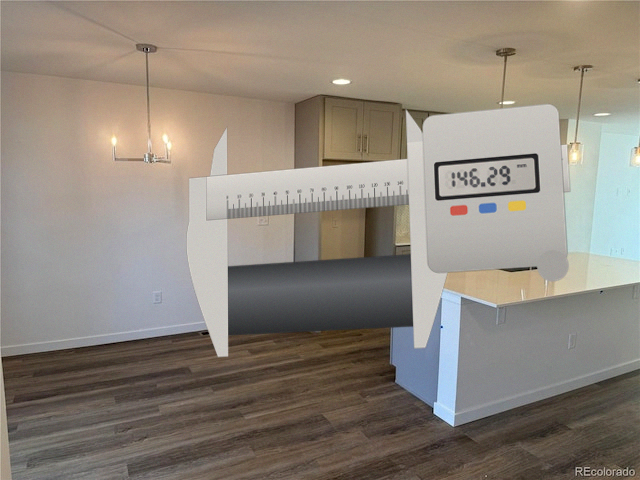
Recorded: **146.29** mm
